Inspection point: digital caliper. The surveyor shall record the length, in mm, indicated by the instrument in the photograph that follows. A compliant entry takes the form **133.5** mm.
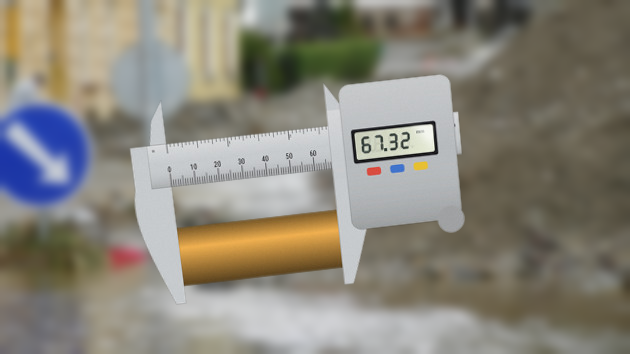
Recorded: **67.32** mm
